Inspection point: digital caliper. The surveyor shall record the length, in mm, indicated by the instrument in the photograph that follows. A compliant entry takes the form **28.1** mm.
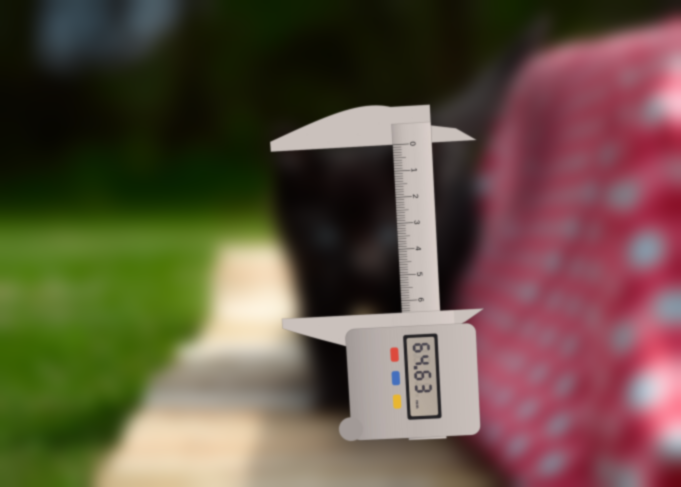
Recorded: **64.63** mm
